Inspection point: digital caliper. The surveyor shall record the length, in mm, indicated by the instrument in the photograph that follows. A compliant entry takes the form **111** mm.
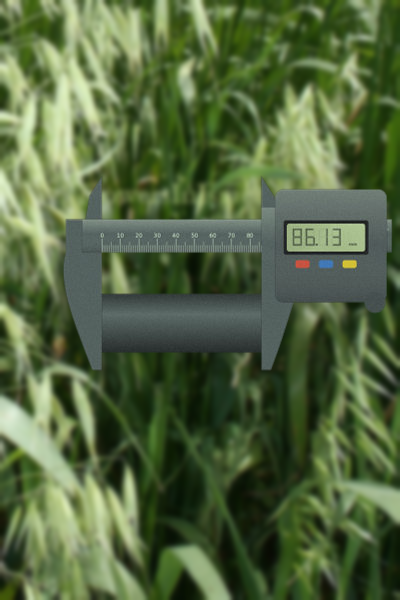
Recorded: **86.13** mm
